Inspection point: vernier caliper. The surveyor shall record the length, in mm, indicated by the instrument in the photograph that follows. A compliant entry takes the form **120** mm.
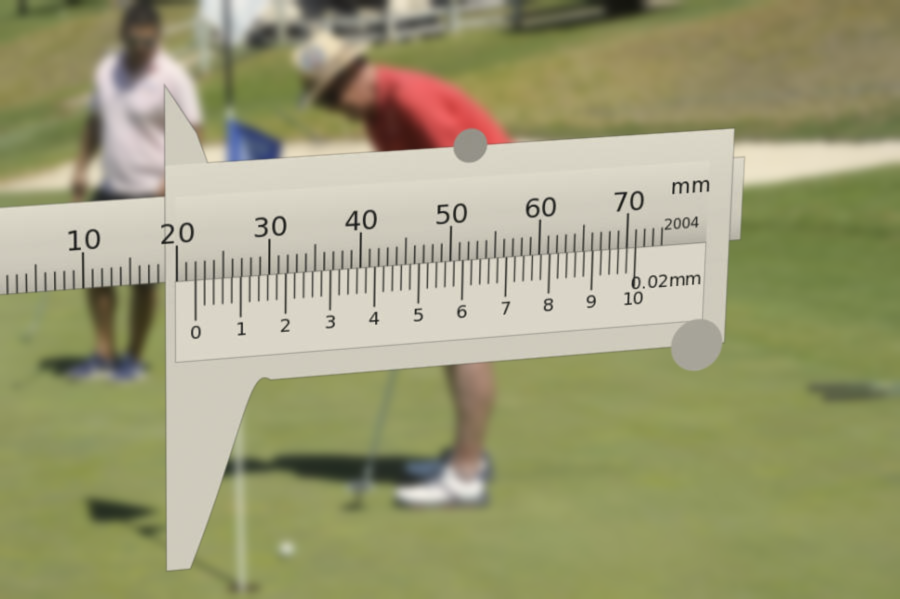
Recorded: **22.0** mm
